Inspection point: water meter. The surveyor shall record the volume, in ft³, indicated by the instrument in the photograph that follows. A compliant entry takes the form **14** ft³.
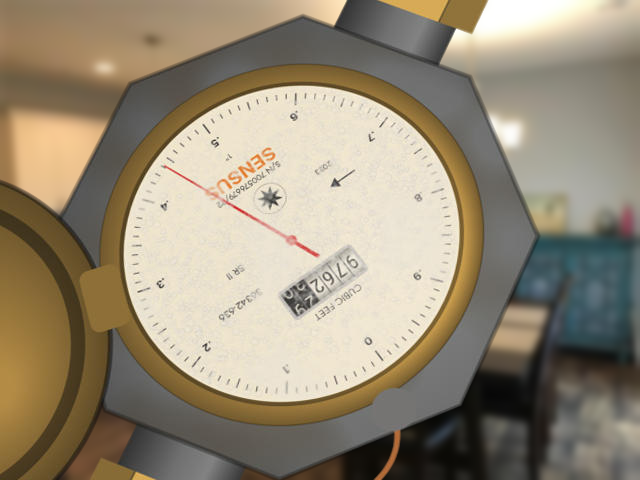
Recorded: **976229.44** ft³
